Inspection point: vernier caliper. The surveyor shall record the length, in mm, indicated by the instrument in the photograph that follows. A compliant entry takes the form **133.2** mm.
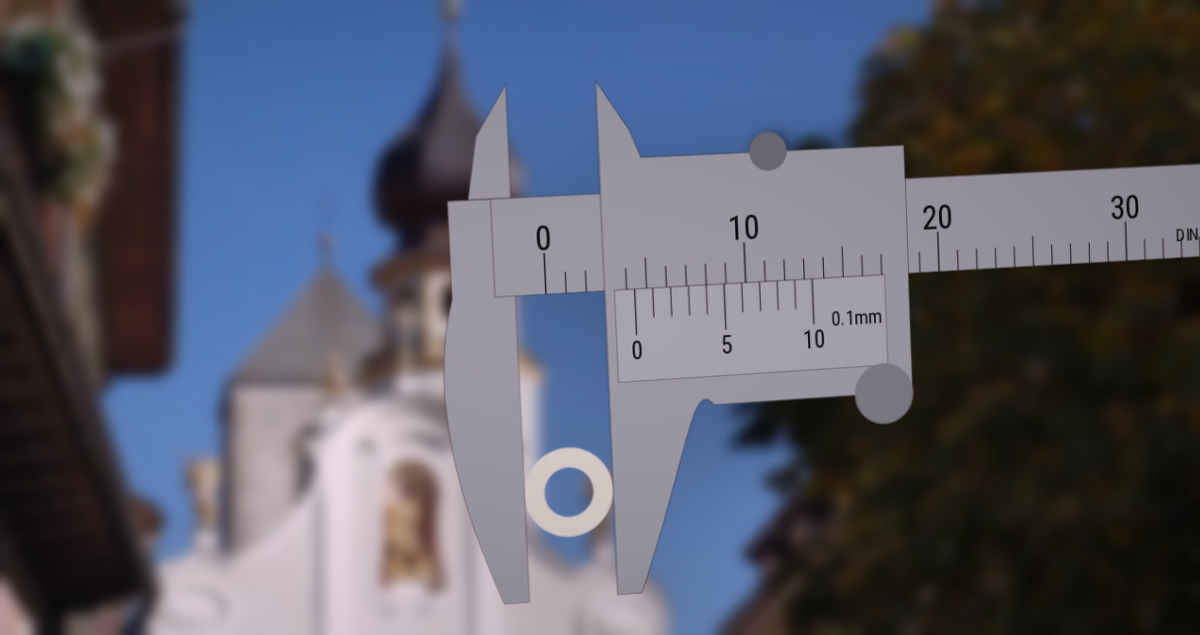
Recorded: **4.4** mm
